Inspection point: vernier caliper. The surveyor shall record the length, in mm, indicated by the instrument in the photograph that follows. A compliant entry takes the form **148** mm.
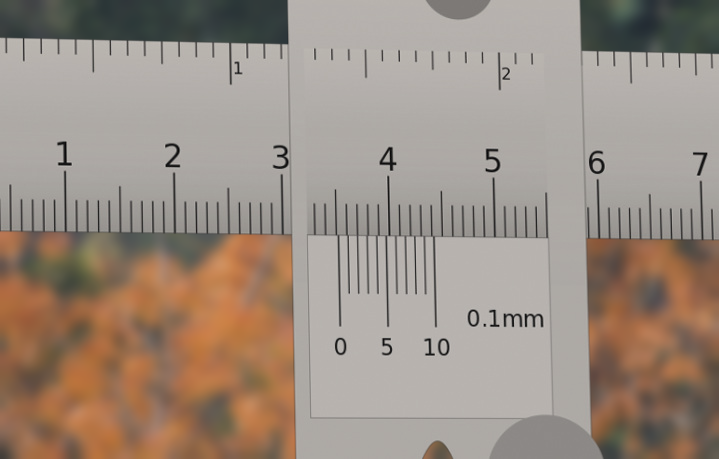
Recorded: **35.2** mm
